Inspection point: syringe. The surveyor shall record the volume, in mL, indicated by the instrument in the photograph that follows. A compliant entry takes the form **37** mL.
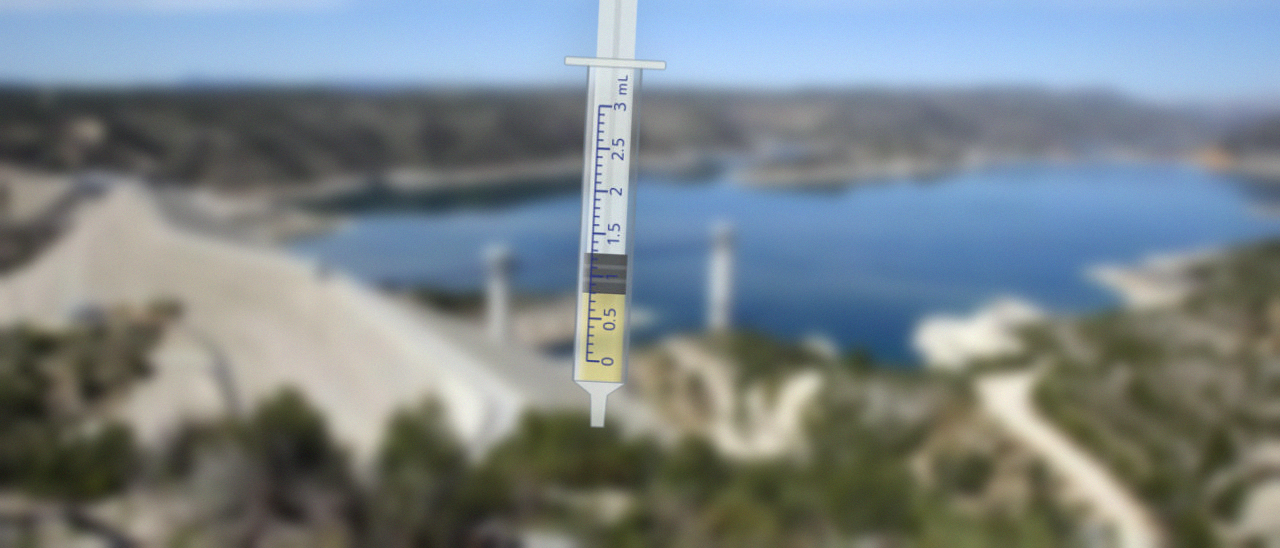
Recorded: **0.8** mL
